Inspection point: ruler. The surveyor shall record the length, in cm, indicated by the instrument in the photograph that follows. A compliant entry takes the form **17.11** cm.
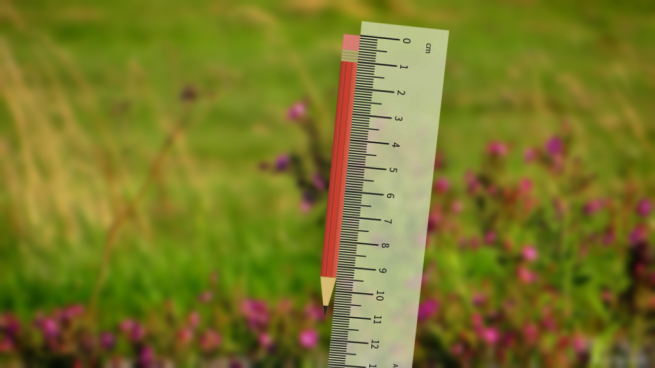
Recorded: **11** cm
